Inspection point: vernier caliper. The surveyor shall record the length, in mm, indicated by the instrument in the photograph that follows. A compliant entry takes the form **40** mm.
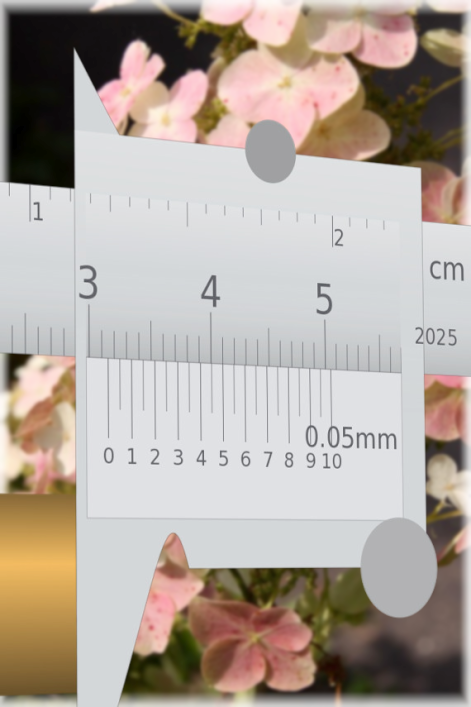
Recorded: **31.5** mm
